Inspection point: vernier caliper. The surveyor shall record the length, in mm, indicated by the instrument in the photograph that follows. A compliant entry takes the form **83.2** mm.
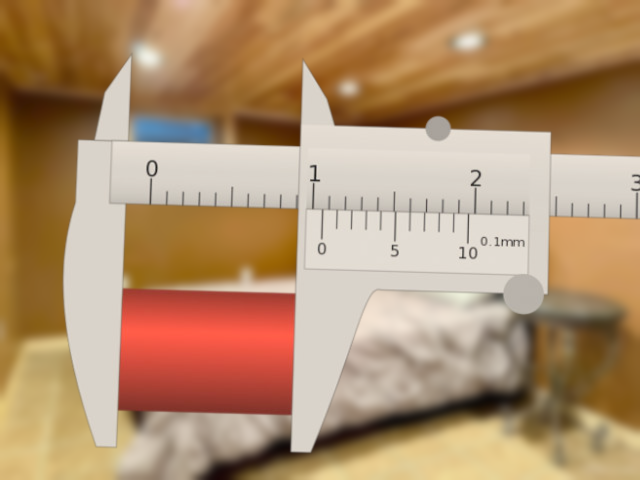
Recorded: **10.6** mm
